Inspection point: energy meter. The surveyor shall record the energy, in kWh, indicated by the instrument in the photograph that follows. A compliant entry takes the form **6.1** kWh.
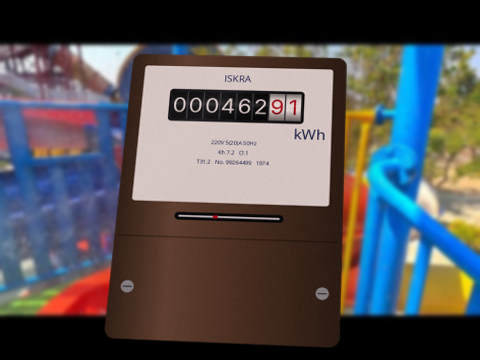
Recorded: **462.91** kWh
